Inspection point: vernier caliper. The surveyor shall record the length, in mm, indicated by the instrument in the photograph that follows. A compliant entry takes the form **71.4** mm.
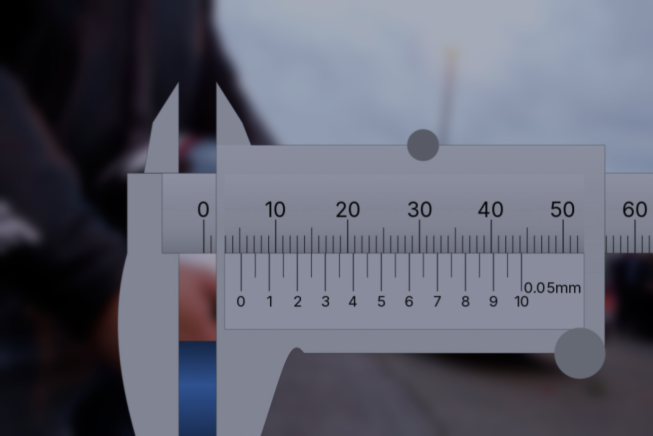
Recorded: **5.2** mm
